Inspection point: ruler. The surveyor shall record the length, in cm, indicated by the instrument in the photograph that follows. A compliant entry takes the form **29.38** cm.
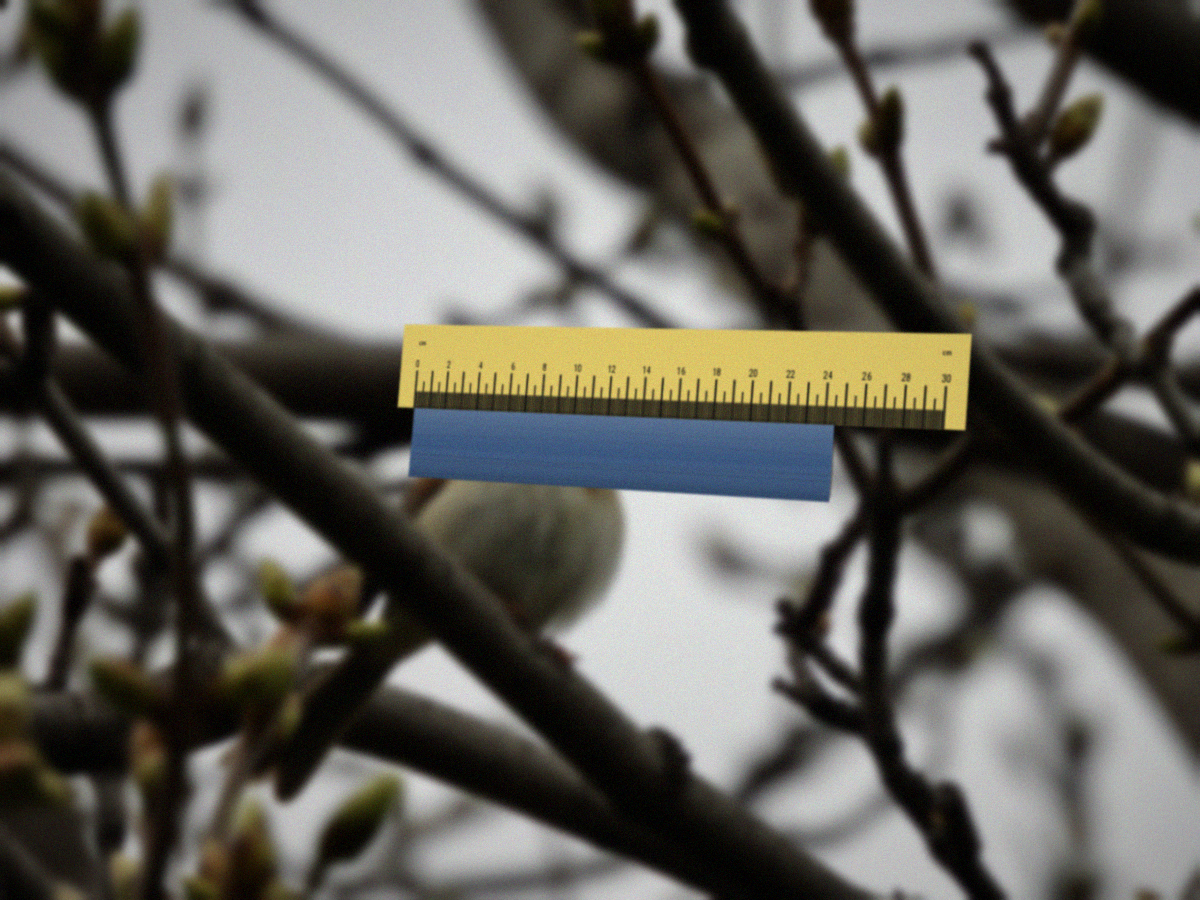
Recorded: **24.5** cm
